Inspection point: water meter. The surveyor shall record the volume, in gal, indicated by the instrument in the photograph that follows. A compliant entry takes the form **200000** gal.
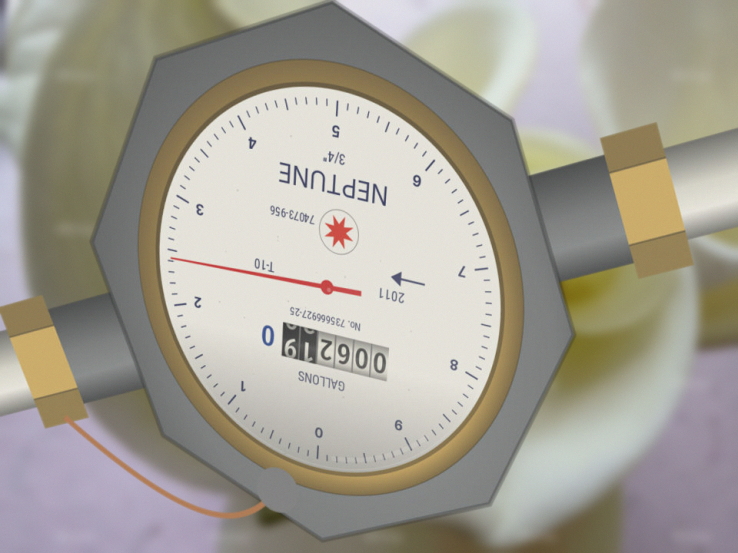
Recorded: **62192.4** gal
